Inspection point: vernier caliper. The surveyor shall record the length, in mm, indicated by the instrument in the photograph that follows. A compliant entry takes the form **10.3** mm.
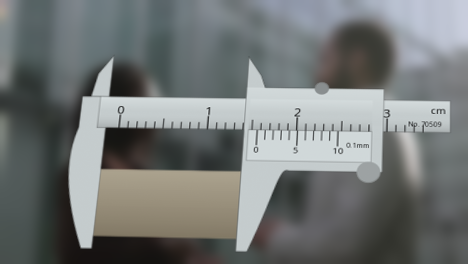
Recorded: **15.6** mm
